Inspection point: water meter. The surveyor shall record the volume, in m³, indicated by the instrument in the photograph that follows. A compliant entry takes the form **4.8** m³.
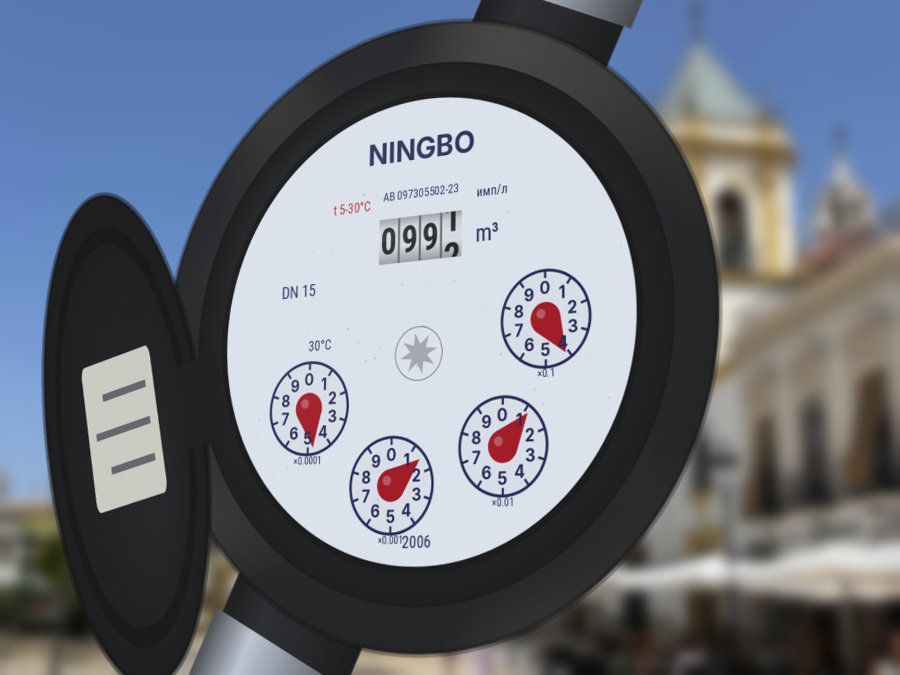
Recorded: **991.4114** m³
